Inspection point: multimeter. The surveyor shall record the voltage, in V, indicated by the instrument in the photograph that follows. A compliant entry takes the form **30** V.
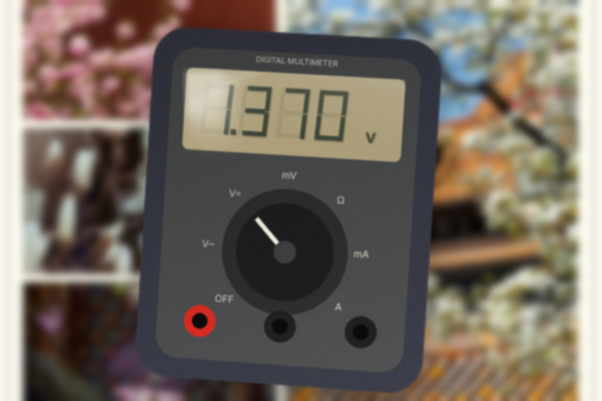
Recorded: **1.370** V
